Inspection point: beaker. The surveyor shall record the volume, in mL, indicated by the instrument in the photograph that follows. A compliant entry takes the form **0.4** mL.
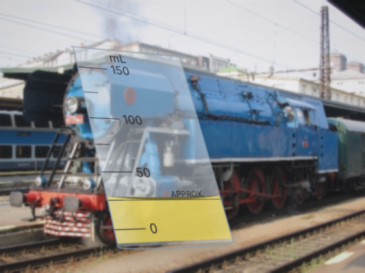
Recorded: **25** mL
